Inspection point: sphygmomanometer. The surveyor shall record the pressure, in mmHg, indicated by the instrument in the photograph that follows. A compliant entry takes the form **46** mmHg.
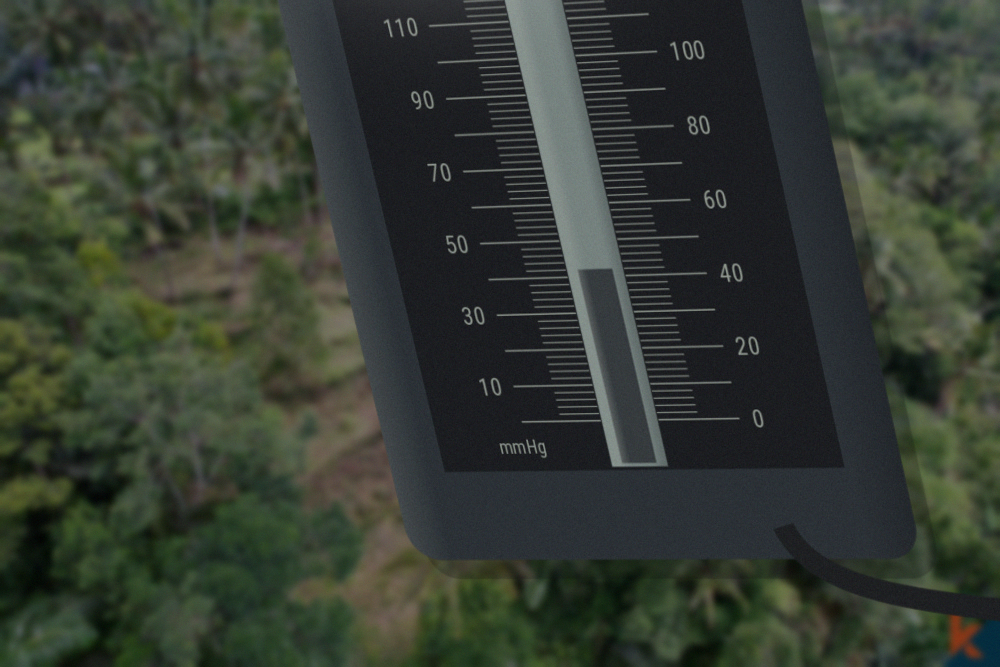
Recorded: **42** mmHg
